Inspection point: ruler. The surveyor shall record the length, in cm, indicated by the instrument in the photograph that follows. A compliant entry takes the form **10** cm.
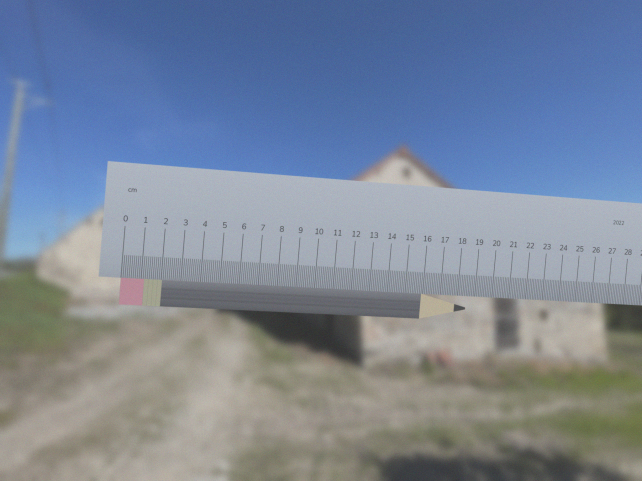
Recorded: **18.5** cm
